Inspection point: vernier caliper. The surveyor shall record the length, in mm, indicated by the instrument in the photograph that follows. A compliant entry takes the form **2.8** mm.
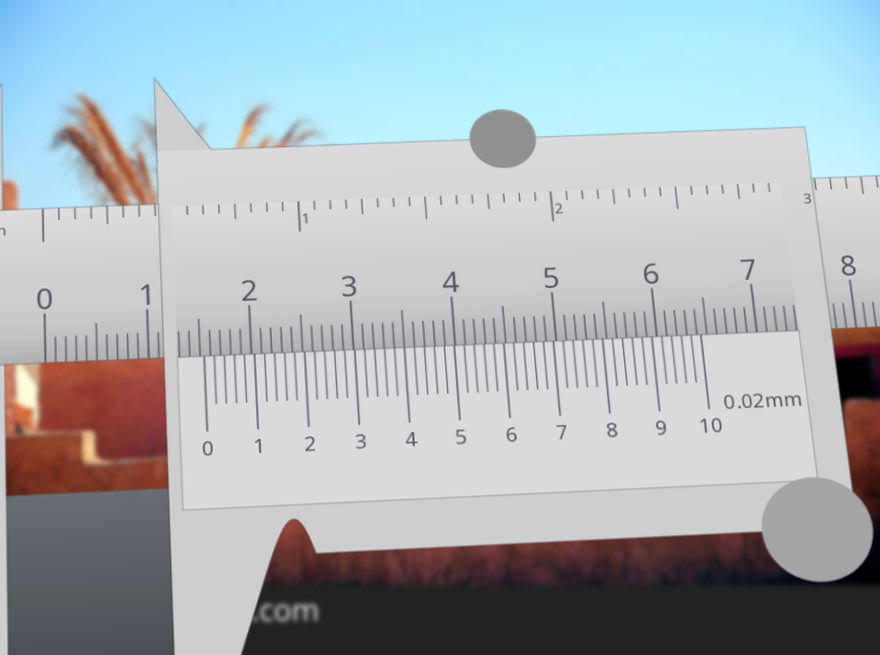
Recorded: **15.4** mm
